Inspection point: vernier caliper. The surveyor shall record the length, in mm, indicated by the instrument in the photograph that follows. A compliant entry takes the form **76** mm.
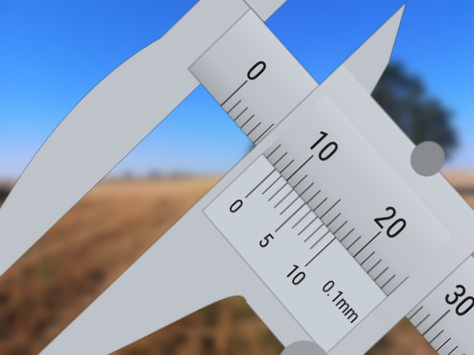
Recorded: **8.4** mm
